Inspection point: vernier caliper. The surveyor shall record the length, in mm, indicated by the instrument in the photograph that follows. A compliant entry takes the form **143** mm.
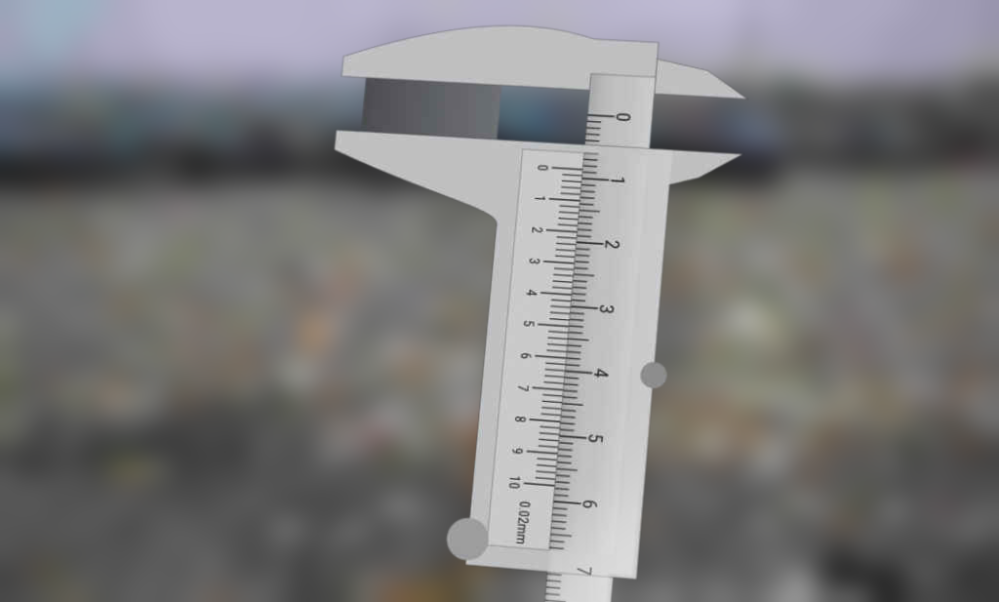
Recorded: **8.6** mm
